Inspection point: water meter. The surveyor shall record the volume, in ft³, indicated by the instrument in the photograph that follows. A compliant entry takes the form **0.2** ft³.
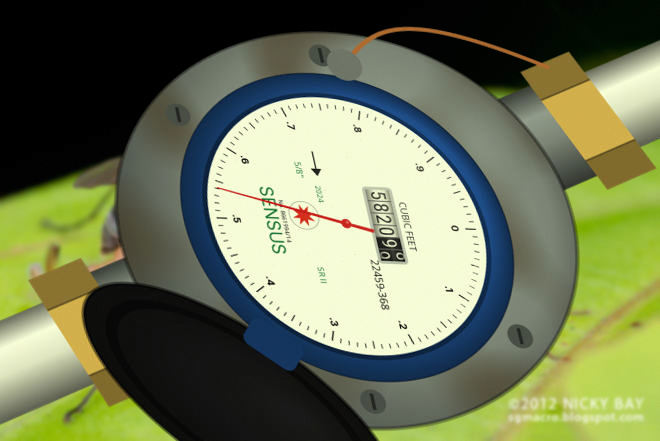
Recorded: **582098.54** ft³
